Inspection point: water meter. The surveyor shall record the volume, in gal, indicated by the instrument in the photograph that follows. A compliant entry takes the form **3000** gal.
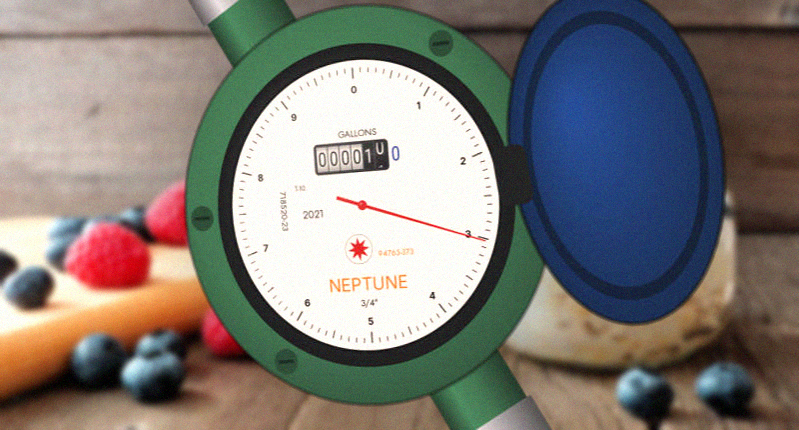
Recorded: **103.0** gal
